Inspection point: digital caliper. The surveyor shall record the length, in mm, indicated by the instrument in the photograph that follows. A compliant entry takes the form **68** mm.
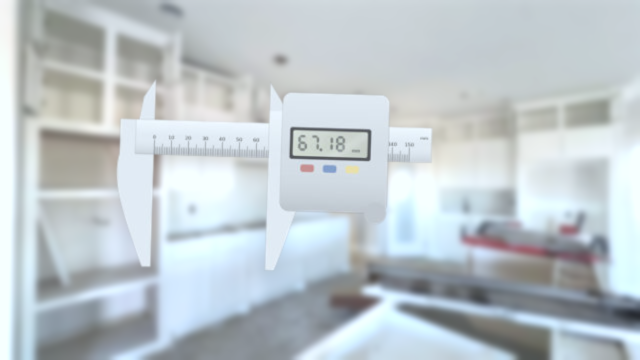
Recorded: **67.18** mm
